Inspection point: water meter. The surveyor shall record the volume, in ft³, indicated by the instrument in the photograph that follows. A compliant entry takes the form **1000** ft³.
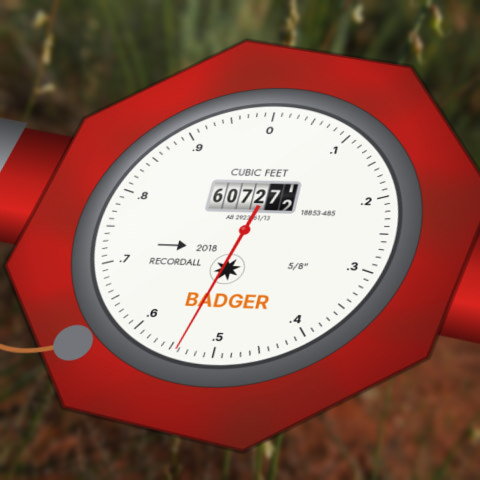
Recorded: **607271.54** ft³
